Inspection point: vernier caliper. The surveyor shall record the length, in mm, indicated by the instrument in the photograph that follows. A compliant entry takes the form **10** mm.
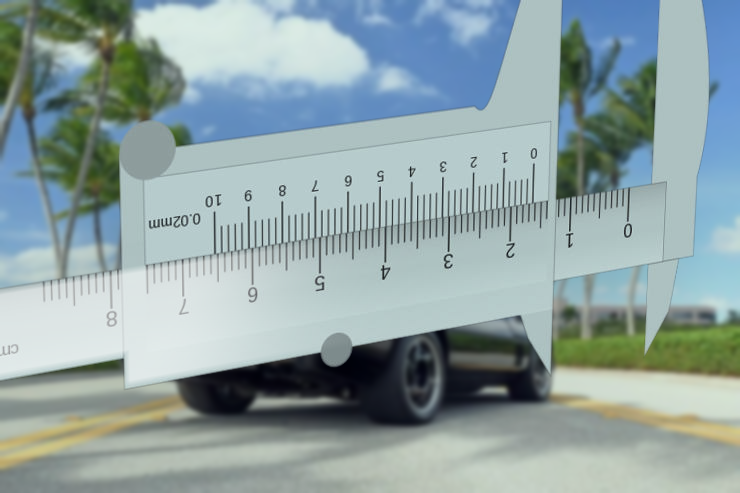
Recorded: **16.4** mm
